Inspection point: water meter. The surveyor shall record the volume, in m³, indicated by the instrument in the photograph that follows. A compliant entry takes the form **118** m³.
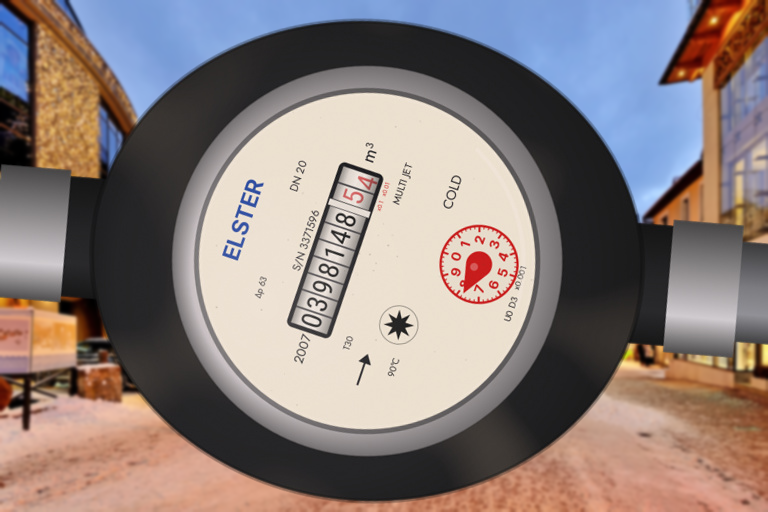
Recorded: **398148.537** m³
